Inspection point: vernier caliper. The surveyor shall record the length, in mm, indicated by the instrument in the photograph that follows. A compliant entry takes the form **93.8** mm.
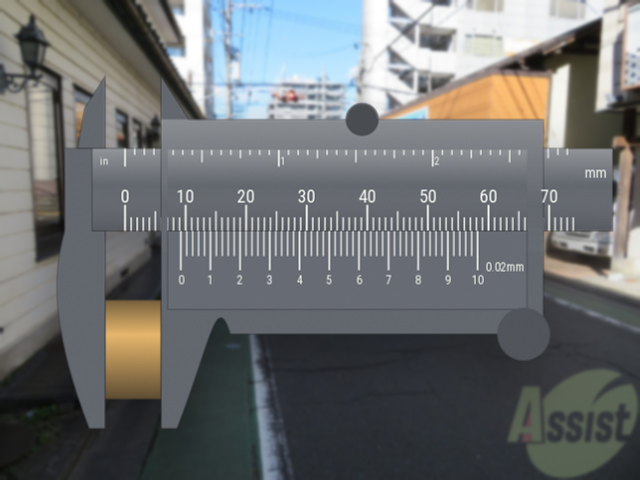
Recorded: **9.2** mm
